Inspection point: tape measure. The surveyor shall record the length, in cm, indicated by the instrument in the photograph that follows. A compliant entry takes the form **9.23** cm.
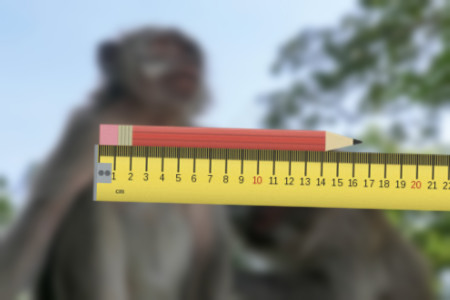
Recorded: **16.5** cm
